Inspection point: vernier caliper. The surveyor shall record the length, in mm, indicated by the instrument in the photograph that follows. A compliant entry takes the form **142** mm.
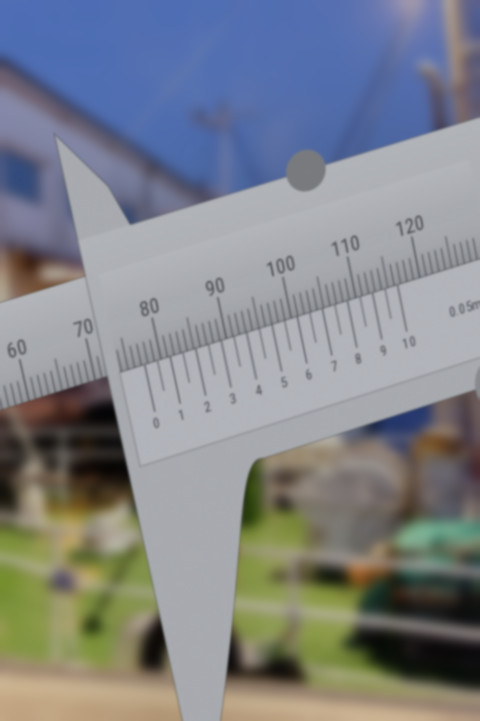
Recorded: **77.5** mm
